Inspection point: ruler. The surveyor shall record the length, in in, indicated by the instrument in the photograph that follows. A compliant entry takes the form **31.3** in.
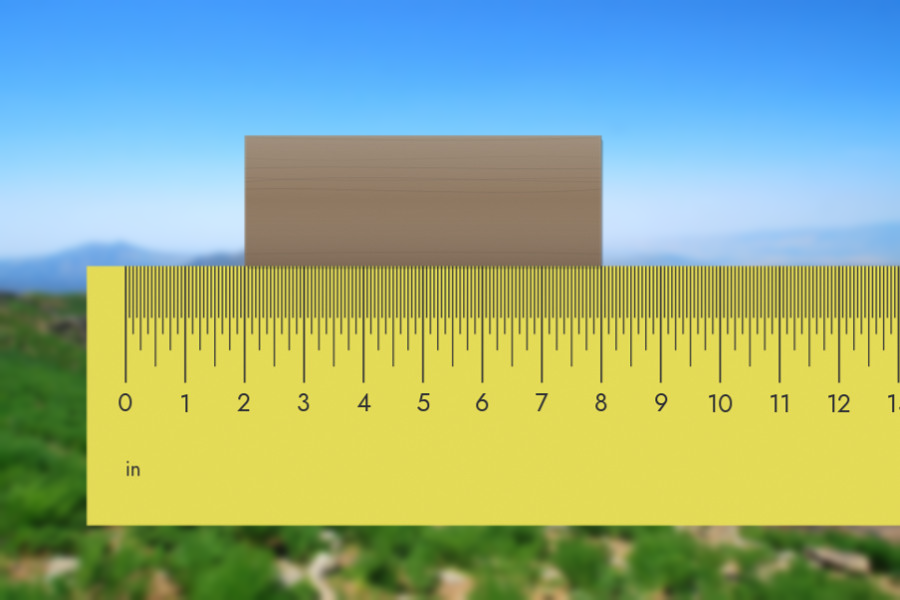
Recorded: **6** in
